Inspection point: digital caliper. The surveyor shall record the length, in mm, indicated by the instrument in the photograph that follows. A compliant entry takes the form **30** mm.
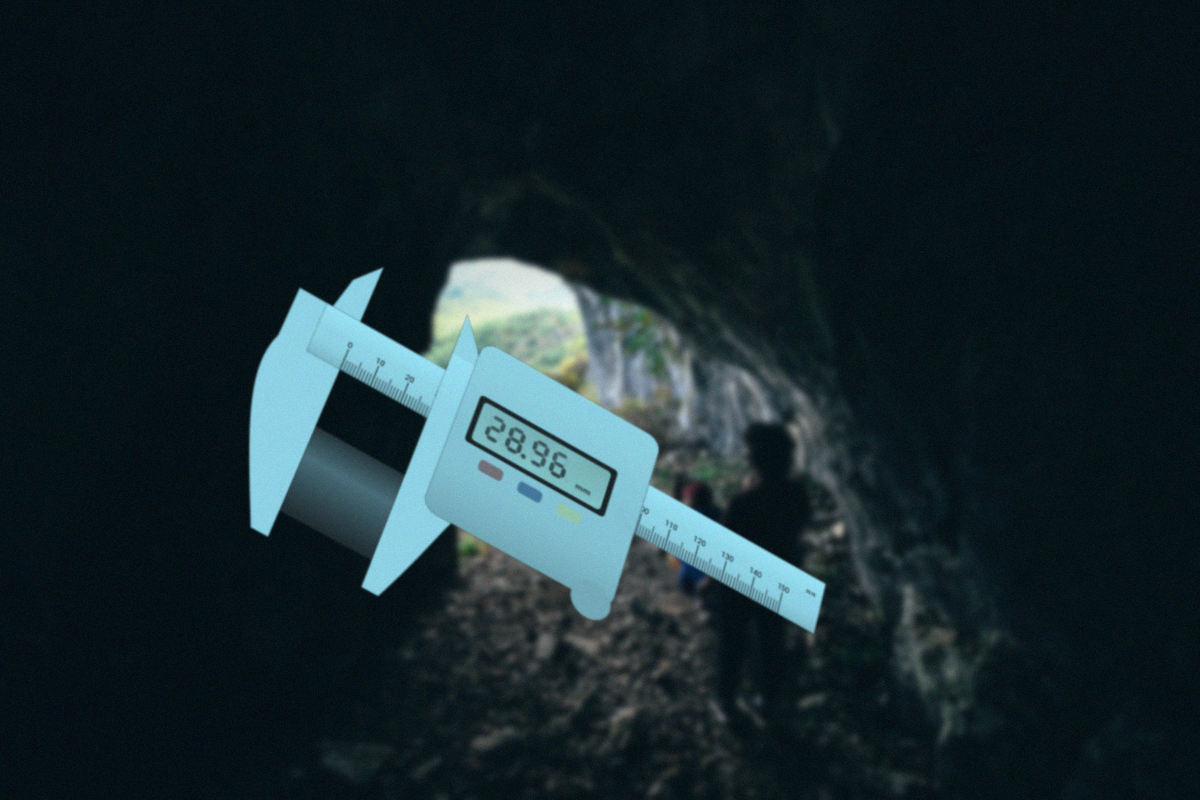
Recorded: **28.96** mm
